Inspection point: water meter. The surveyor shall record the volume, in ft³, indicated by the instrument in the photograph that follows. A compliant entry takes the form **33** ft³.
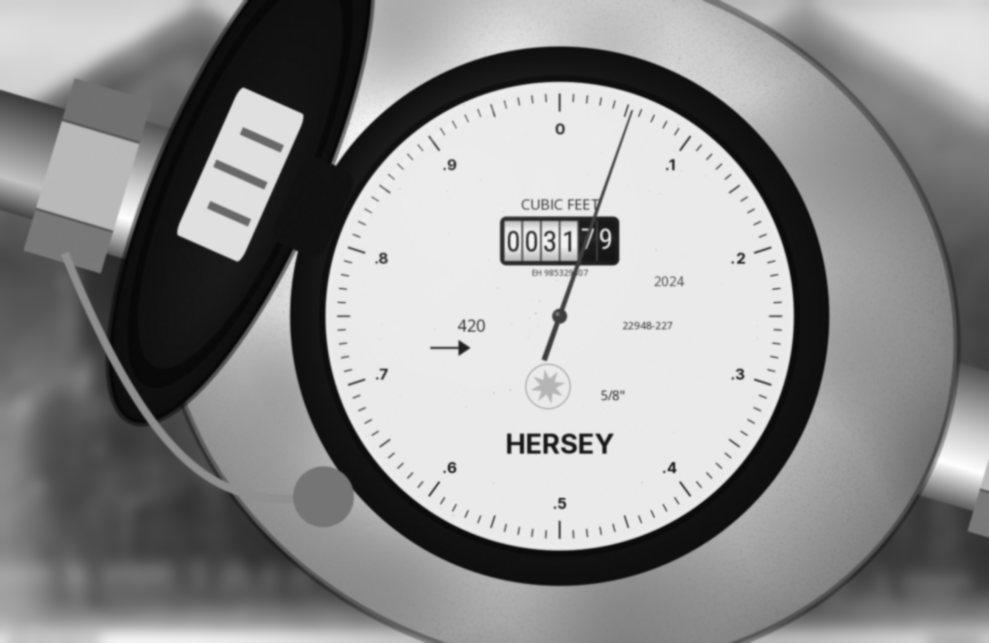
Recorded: **3179.05** ft³
